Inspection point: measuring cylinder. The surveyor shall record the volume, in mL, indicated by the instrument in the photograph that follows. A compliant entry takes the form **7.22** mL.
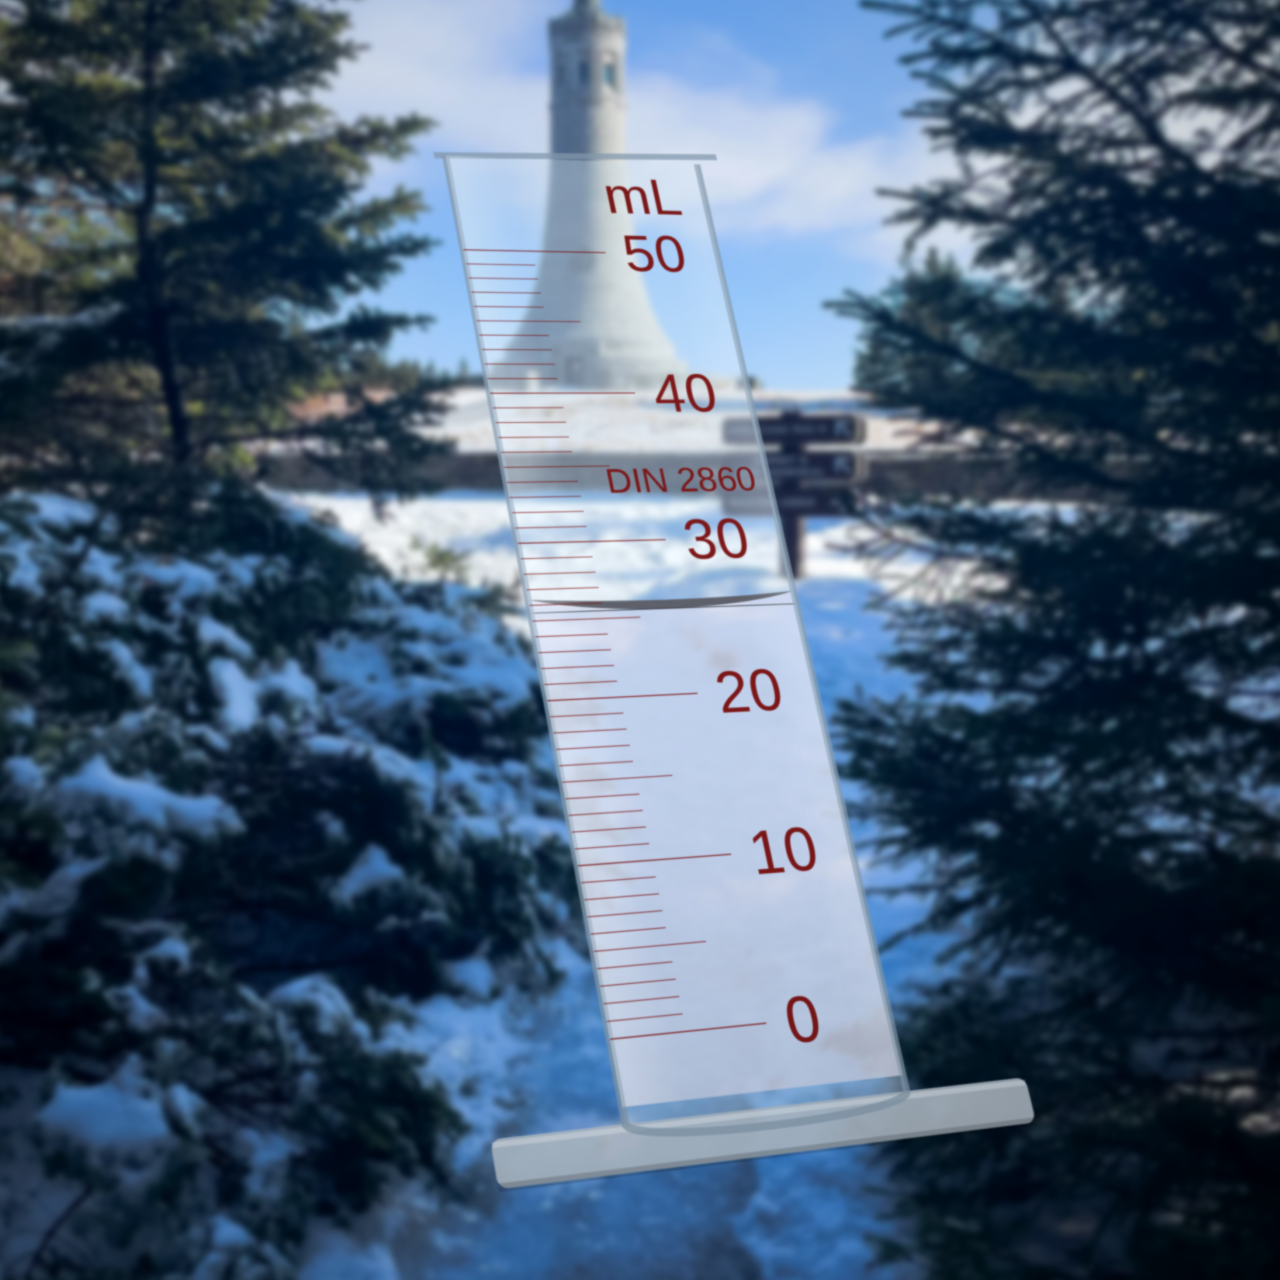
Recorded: **25.5** mL
